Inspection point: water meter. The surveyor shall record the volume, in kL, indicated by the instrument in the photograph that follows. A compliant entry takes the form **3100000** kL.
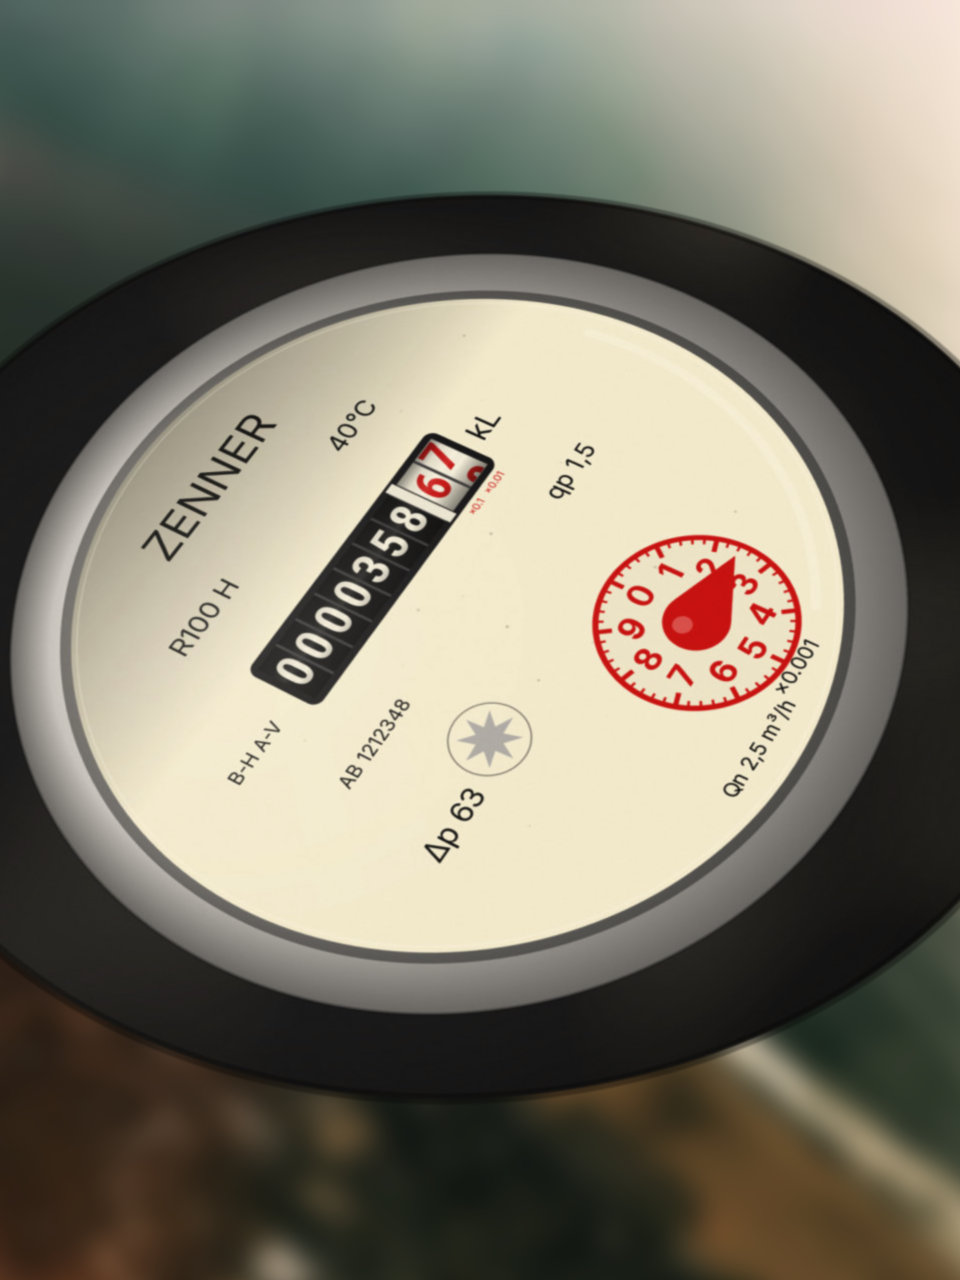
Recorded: **358.672** kL
